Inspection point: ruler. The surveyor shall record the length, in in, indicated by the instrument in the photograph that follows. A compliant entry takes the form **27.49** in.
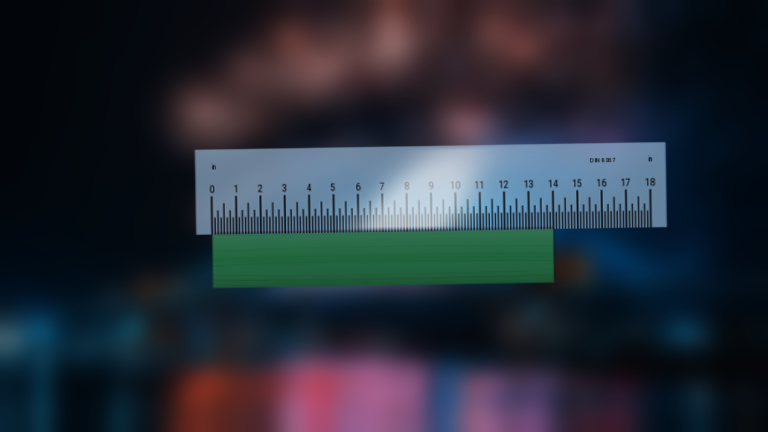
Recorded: **14** in
